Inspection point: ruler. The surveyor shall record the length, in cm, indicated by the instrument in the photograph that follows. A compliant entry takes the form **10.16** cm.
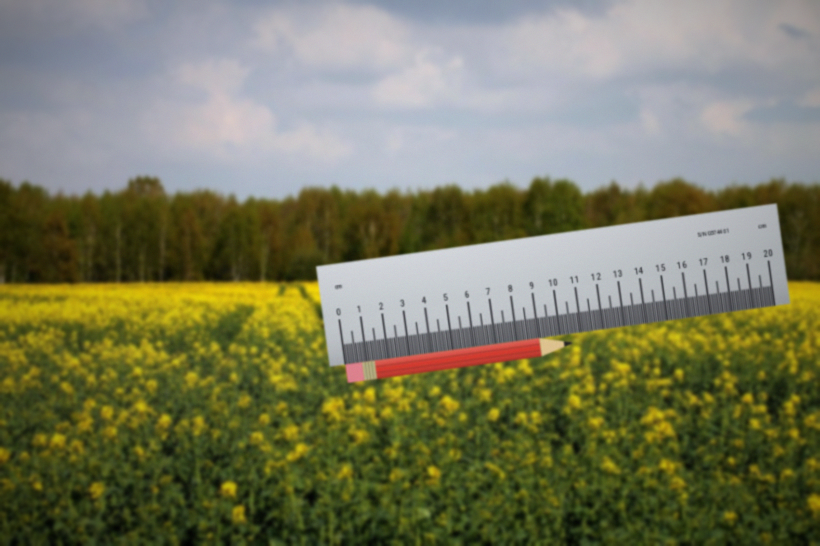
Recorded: **10.5** cm
